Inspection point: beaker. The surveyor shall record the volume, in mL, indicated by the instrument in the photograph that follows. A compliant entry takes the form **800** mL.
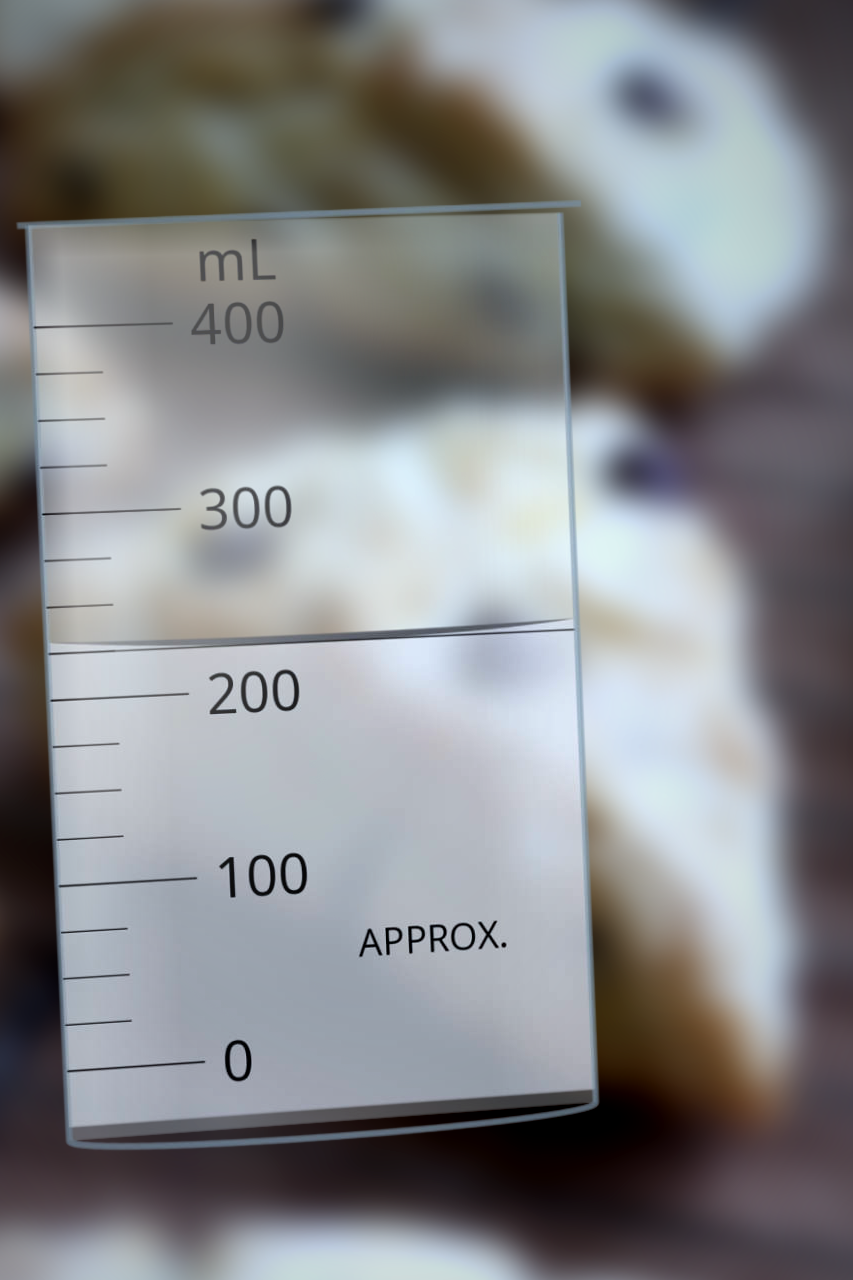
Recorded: **225** mL
